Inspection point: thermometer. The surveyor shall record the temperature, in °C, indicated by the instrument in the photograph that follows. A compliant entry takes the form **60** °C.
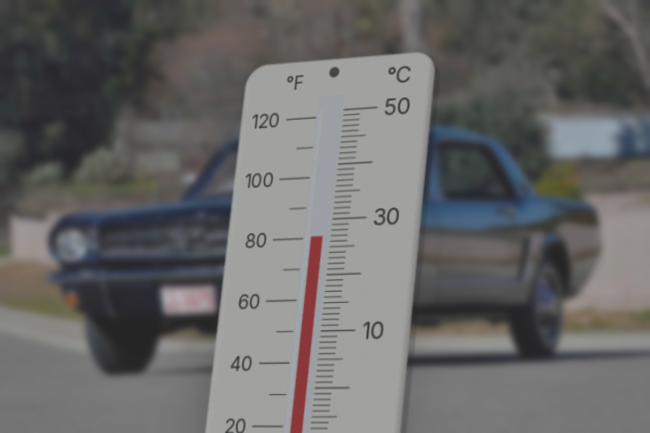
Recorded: **27** °C
